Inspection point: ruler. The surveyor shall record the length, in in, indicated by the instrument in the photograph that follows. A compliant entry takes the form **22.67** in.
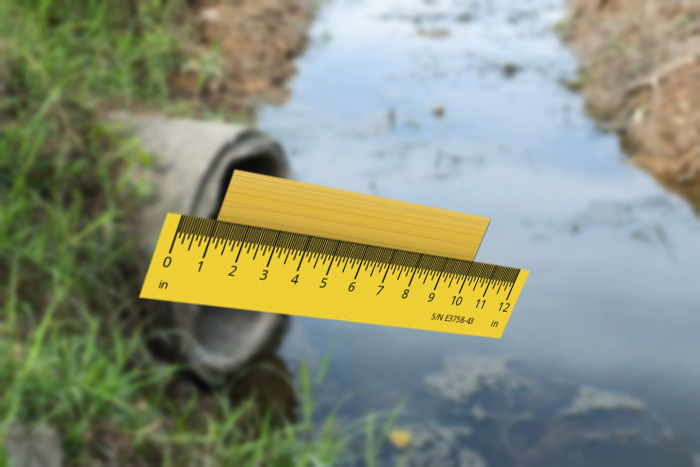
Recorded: **9** in
